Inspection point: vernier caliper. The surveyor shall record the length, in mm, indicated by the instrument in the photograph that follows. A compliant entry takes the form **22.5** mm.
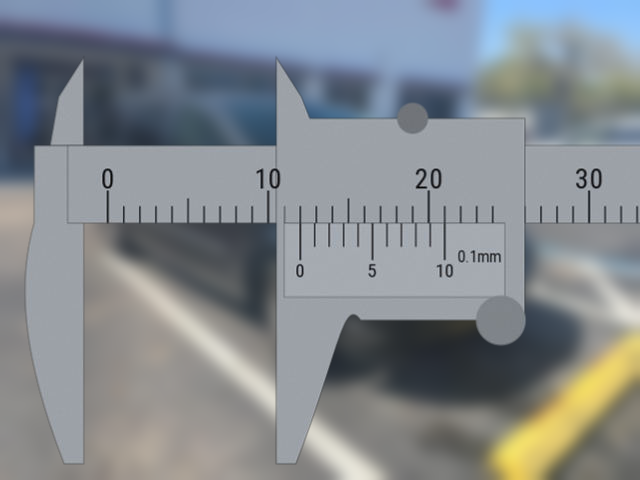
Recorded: **12.0** mm
